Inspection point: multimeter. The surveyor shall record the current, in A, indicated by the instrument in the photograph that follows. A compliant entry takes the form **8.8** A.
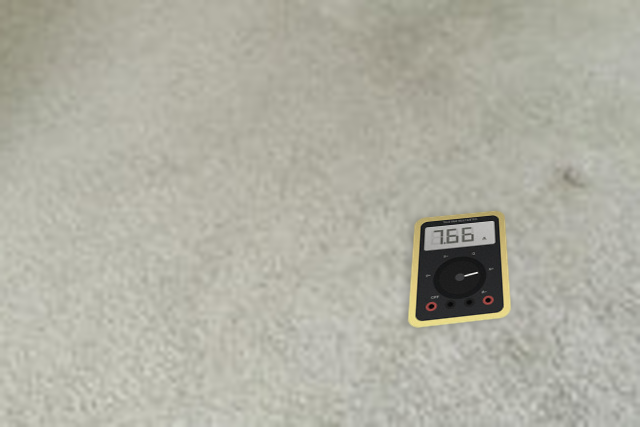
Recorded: **7.66** A
